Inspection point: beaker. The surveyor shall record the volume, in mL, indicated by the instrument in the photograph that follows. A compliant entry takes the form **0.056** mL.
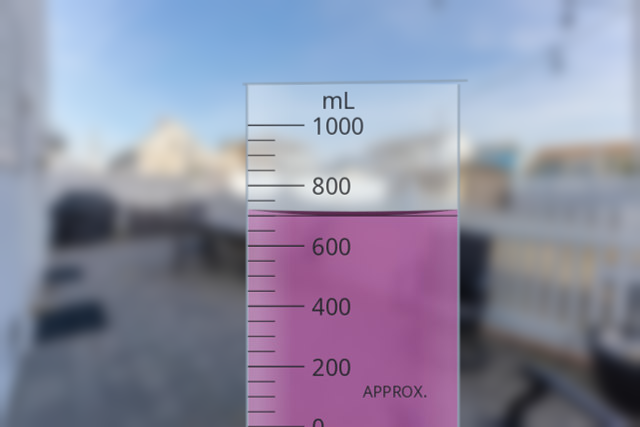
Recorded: **700** mL
